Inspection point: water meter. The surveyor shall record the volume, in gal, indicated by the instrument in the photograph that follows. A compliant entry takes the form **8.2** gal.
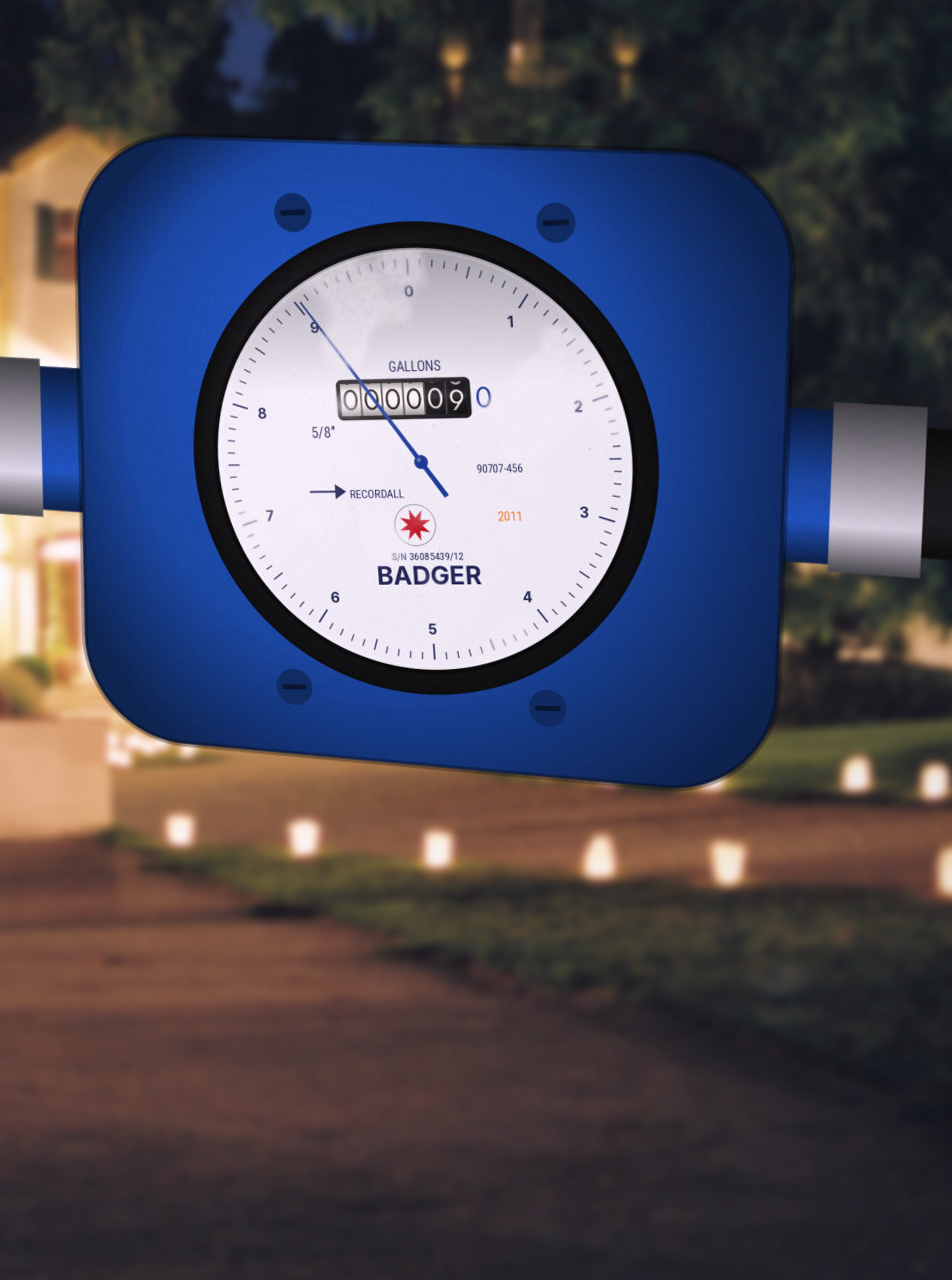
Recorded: **89.0** gal
